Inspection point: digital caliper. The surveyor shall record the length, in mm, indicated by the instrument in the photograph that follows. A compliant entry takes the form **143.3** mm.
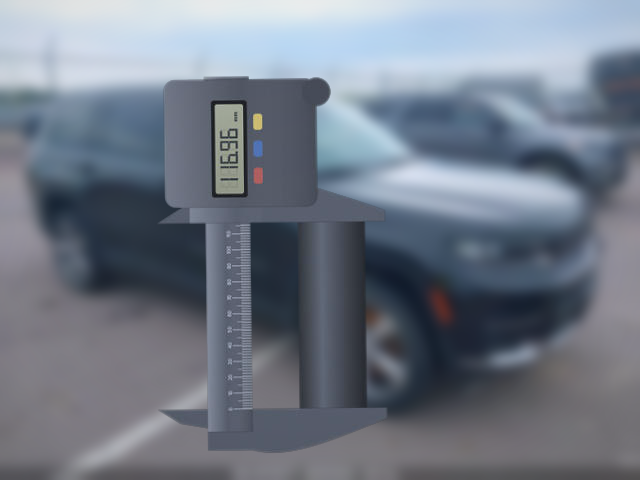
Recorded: **116.96** mm
